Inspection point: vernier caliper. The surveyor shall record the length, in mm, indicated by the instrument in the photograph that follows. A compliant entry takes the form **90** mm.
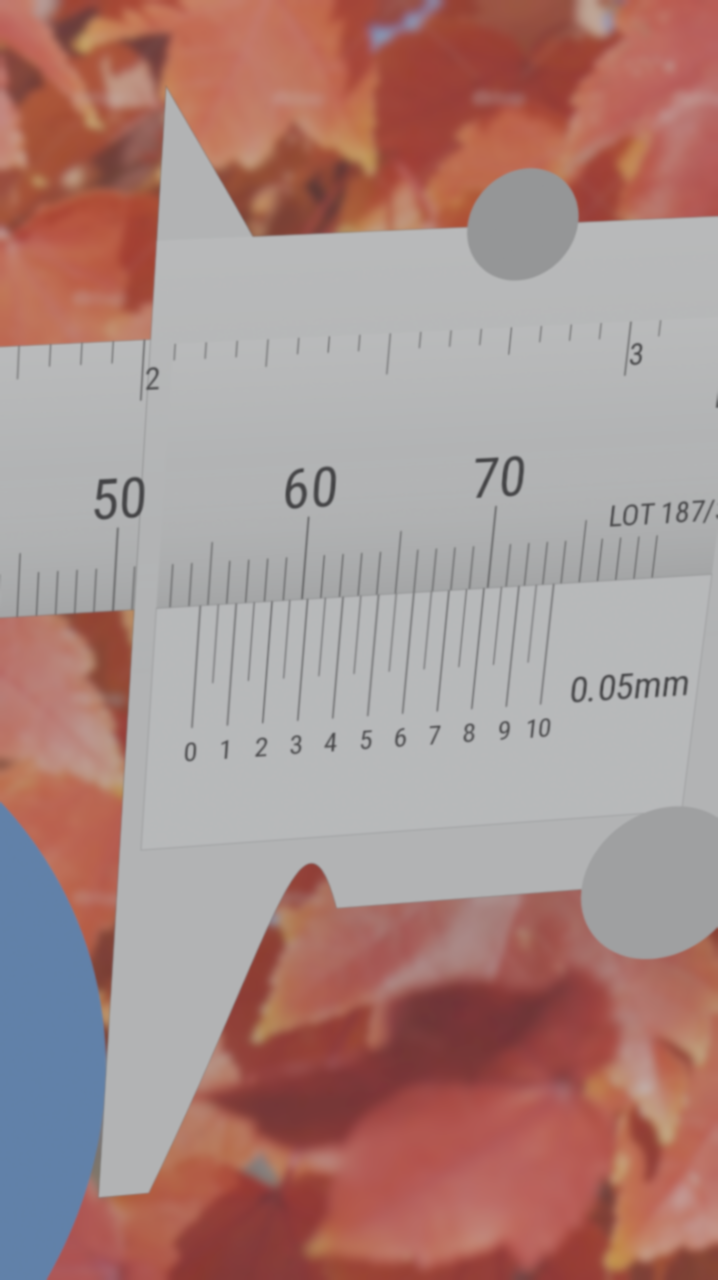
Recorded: **54.6** mm
